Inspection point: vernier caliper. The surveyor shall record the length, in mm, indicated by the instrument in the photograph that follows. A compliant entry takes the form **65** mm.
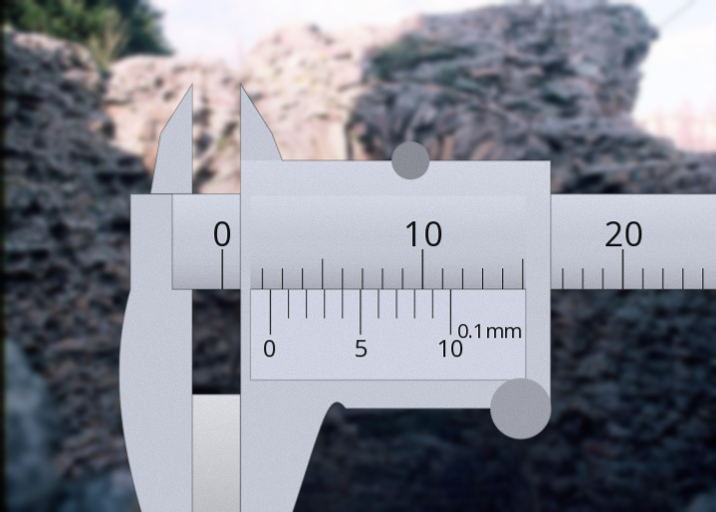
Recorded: **2.4** mm
